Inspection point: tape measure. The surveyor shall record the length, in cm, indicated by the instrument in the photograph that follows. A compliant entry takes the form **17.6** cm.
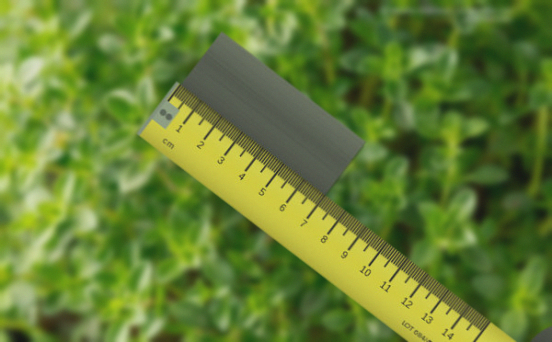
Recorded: **7** cm
